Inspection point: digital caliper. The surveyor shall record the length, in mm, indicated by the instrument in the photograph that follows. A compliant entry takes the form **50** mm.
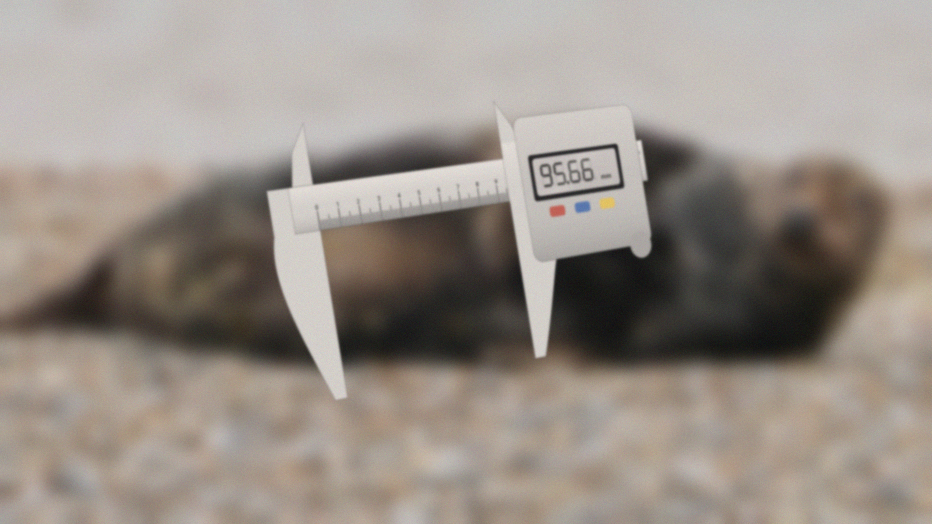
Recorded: **95.66** mm
